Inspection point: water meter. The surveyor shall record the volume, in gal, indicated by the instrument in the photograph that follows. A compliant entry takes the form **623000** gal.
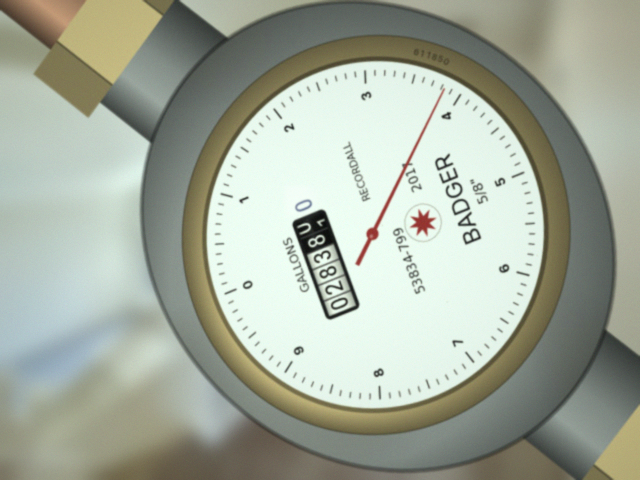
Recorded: **283803.8** gal
